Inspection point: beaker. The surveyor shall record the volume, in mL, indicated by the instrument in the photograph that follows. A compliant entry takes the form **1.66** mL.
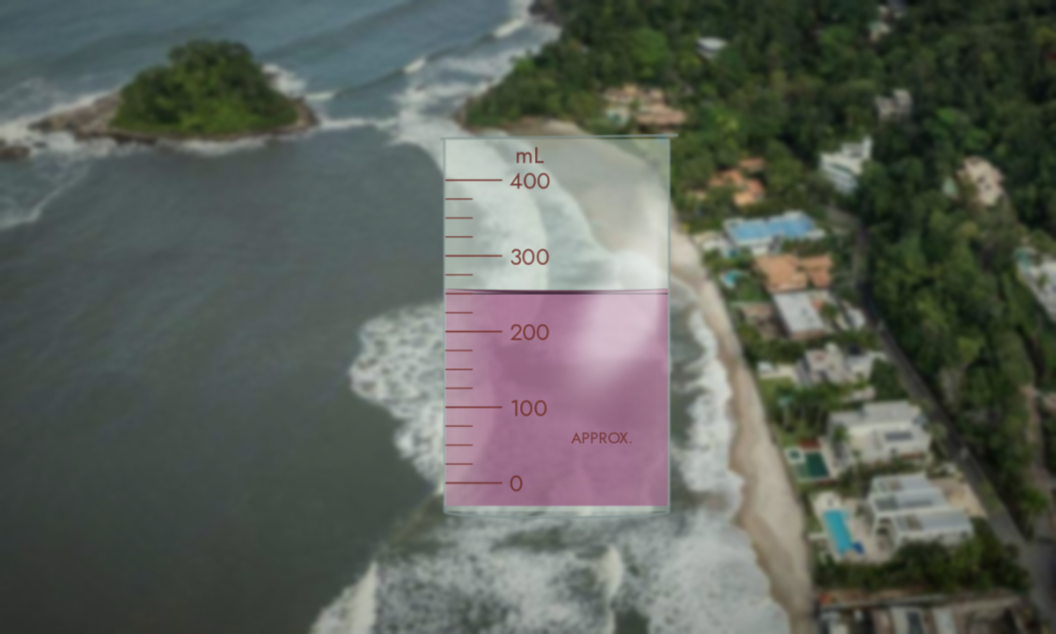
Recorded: **250** mL
